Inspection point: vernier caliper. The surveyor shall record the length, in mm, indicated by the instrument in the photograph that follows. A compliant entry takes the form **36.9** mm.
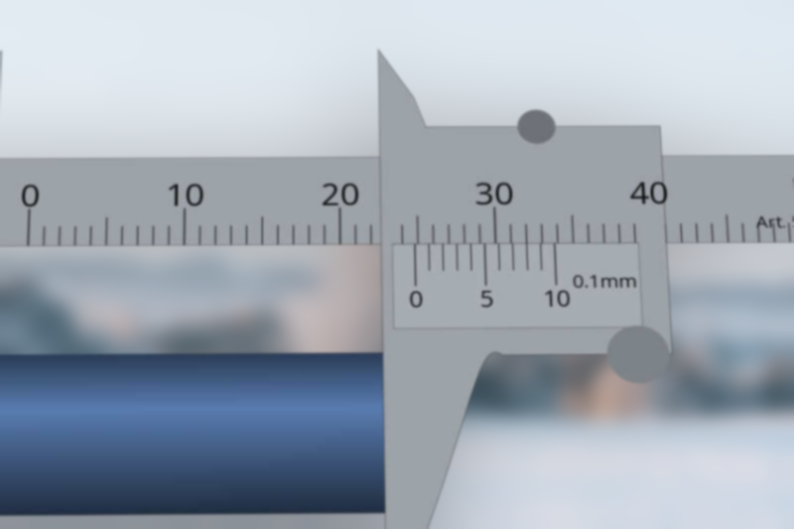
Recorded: **24.8** mm
